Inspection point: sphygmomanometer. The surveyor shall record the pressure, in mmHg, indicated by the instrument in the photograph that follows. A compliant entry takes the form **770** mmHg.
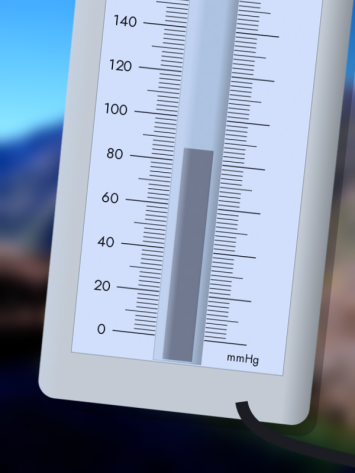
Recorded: **86** mmHg
